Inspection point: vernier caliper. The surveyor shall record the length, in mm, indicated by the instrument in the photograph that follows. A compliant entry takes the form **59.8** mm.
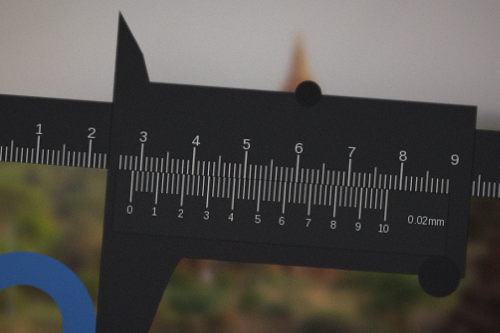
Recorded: **28.5** mm
